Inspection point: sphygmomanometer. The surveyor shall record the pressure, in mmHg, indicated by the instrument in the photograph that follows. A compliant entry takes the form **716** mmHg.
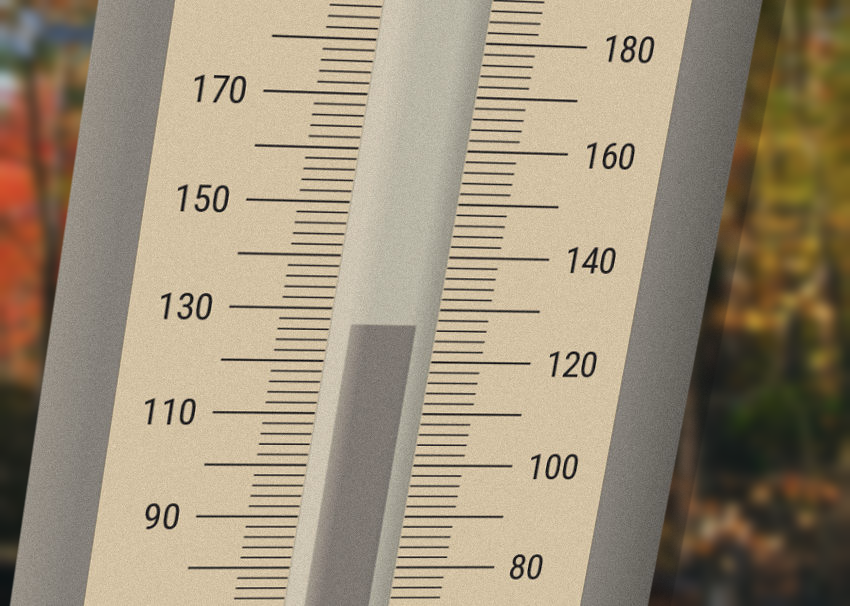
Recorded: **127** mmHg
